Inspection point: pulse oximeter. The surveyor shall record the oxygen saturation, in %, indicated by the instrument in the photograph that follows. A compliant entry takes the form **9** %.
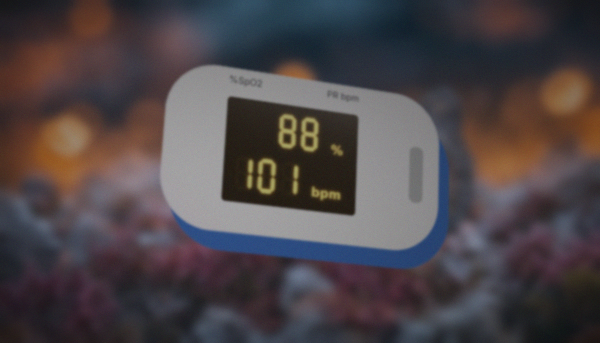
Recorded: **88** %
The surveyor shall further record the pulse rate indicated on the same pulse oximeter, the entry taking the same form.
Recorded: **101** bpm
